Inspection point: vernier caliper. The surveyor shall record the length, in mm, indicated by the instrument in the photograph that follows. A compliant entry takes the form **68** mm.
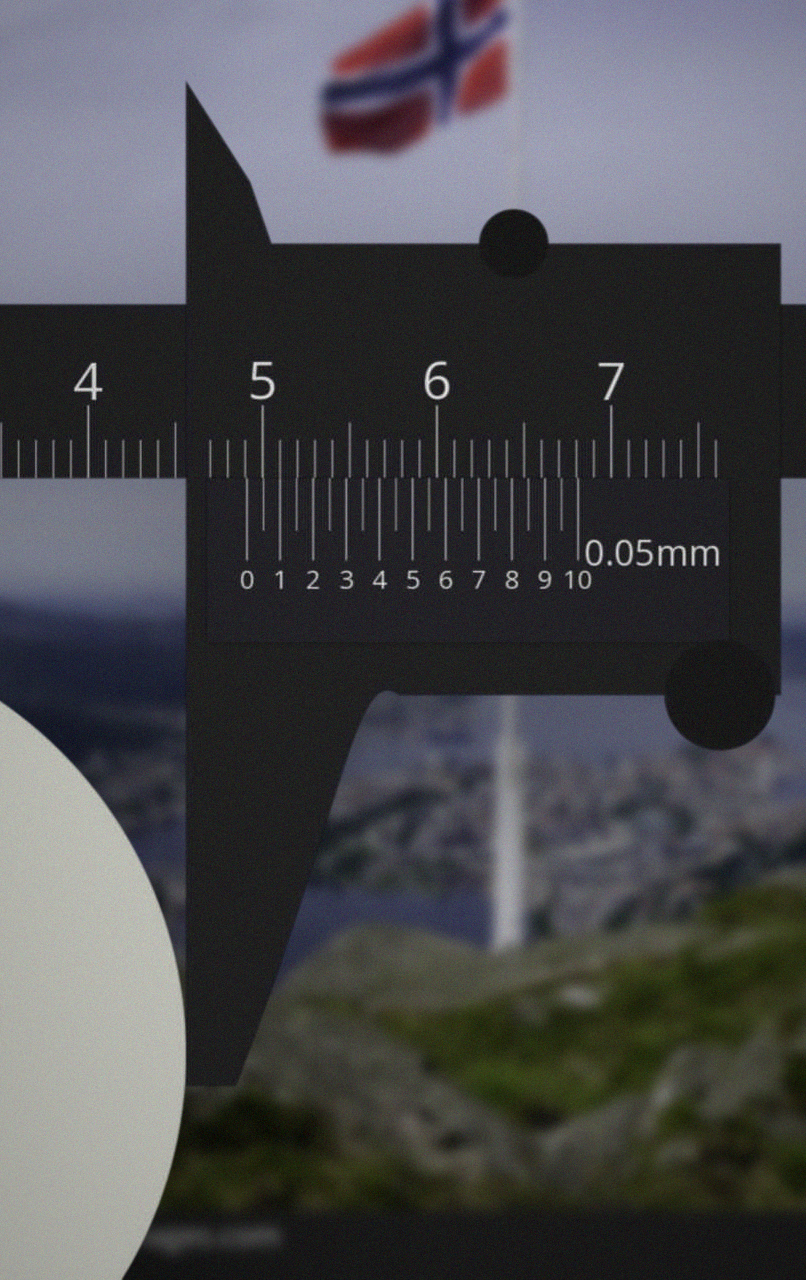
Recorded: **49.1** mm
